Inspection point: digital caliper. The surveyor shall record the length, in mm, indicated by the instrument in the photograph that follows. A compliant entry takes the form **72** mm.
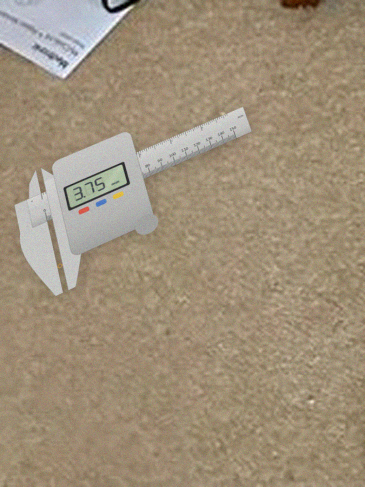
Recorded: **3.75** mm
